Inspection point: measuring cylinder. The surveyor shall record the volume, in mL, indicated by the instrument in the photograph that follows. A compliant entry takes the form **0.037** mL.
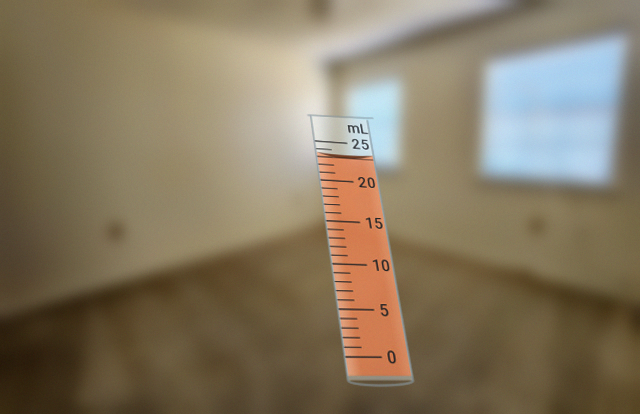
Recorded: **23** mL
